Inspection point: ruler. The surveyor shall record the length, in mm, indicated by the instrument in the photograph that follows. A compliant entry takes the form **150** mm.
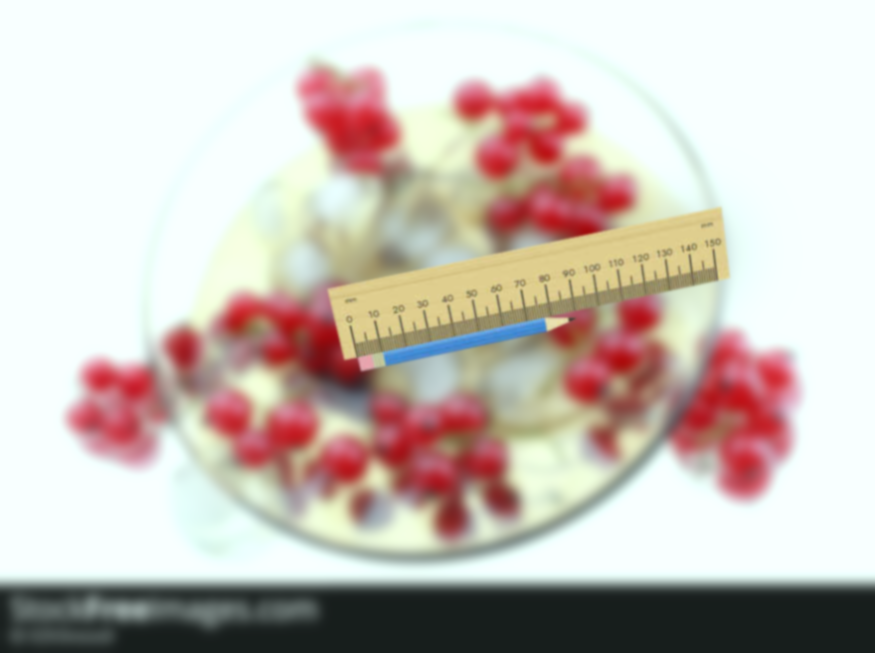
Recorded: **90** mm
